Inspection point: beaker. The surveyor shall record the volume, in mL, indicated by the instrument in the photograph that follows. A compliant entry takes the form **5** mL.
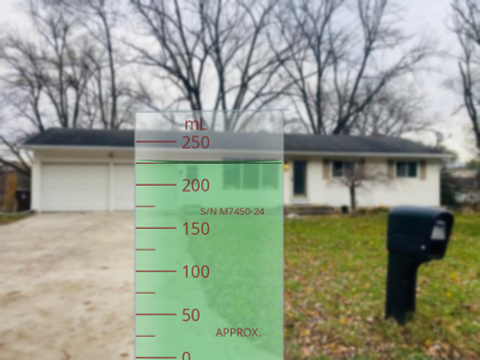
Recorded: **225** mL
